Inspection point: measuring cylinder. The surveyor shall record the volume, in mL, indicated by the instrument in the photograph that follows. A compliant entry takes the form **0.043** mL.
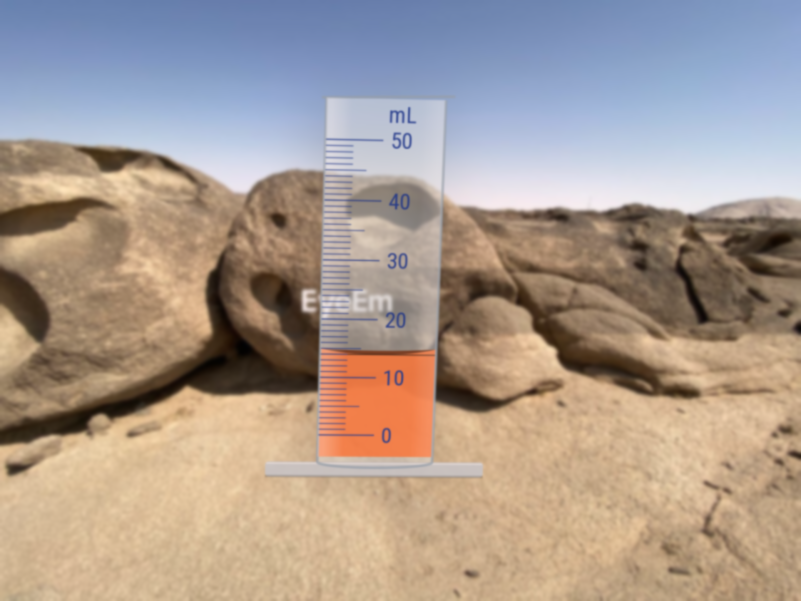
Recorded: **14** mL
